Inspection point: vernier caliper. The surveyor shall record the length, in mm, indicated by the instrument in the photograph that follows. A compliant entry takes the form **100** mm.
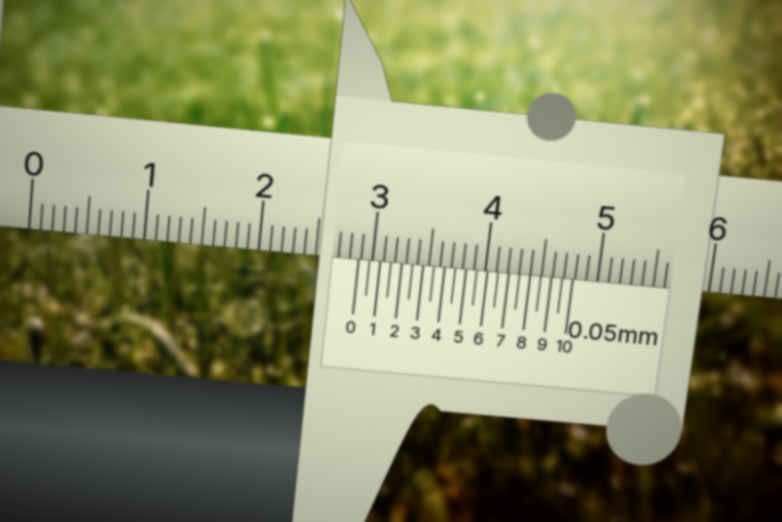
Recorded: **28.8** mm
